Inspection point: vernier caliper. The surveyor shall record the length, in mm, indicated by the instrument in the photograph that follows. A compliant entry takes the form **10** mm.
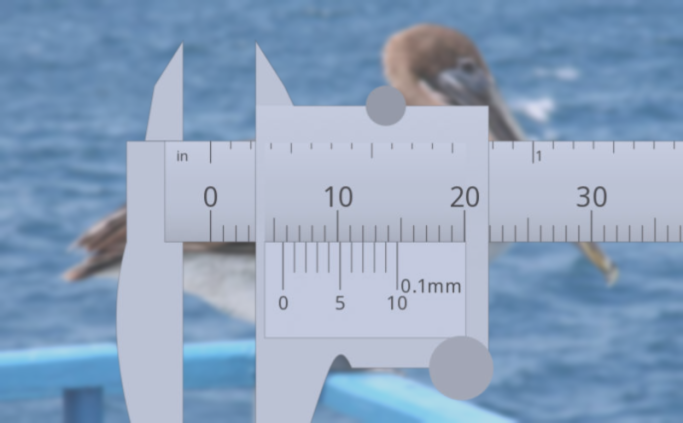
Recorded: **5.7** mm
